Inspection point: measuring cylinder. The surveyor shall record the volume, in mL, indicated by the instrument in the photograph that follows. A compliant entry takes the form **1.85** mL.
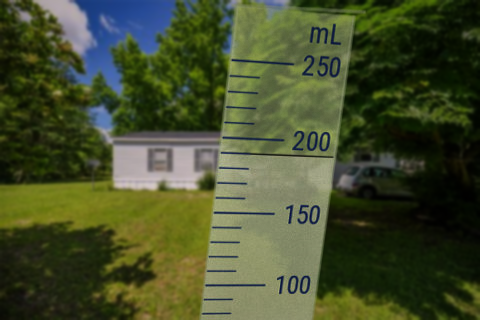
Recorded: **190** mL
